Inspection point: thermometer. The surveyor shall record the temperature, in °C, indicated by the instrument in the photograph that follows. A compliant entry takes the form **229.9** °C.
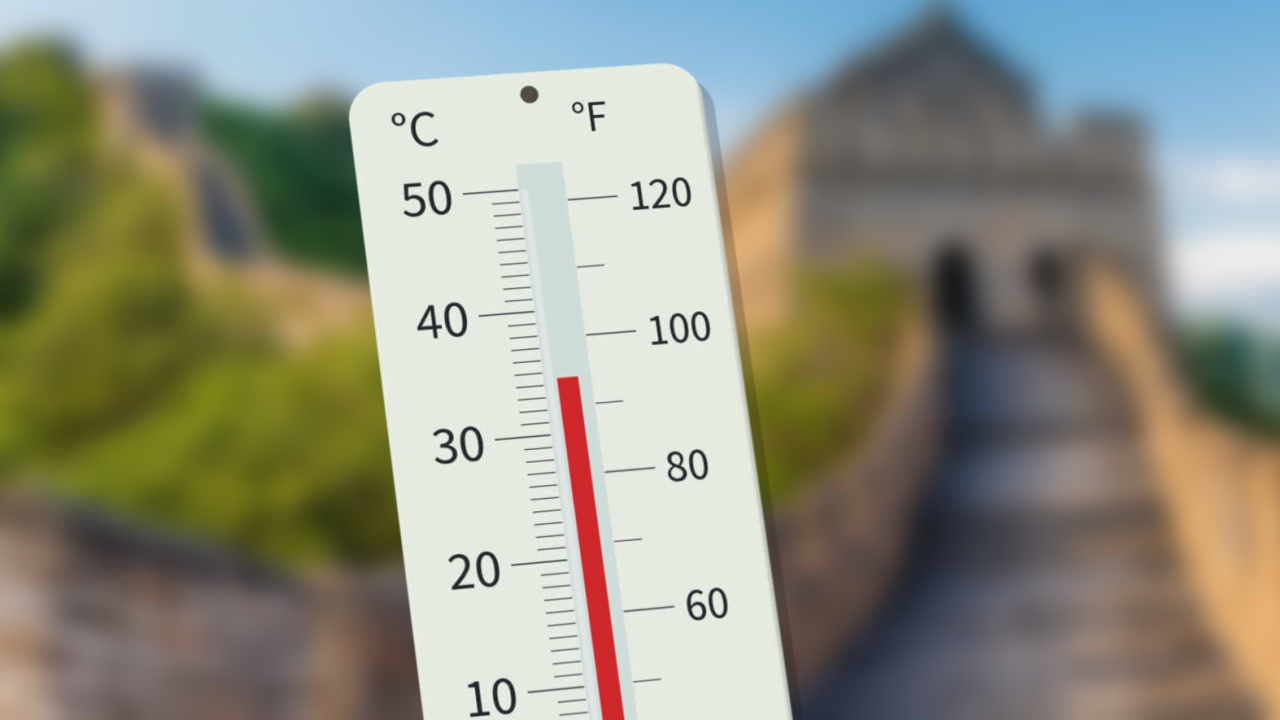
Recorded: **34.5** °C
